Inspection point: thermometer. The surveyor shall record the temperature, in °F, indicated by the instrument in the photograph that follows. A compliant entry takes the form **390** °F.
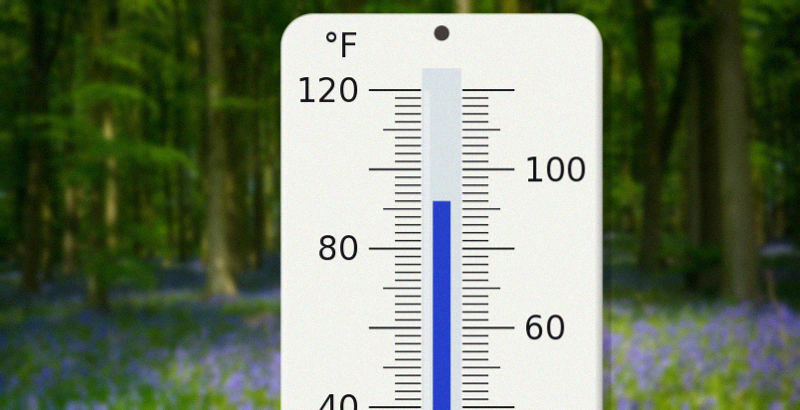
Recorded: **92** °F
